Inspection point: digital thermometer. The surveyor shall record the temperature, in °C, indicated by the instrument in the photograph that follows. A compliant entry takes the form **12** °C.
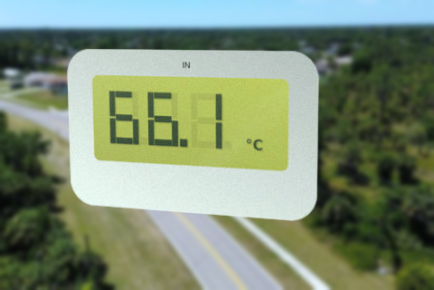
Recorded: **66.1** °C
